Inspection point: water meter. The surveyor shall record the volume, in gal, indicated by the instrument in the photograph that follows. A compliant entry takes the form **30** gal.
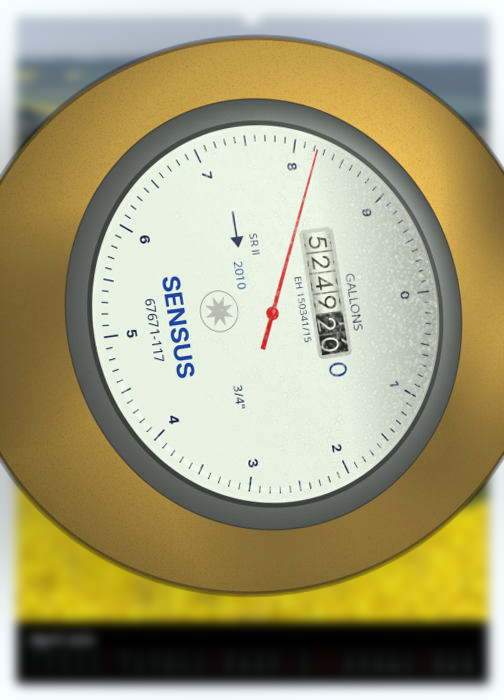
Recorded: **5249198.2** gal
